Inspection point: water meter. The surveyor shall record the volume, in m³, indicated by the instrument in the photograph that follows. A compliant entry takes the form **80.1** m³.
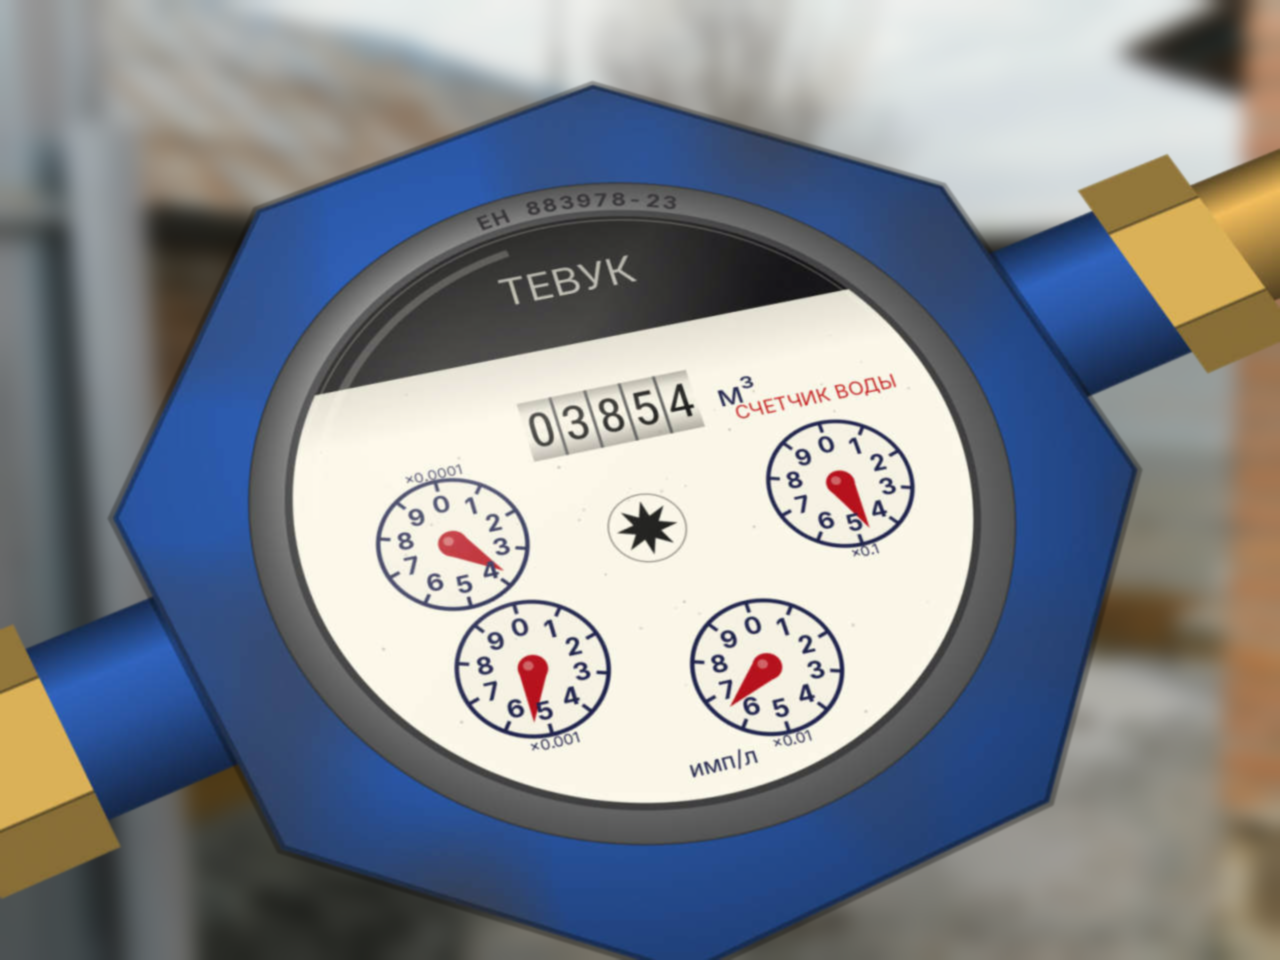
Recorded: **3854.4653** m³
